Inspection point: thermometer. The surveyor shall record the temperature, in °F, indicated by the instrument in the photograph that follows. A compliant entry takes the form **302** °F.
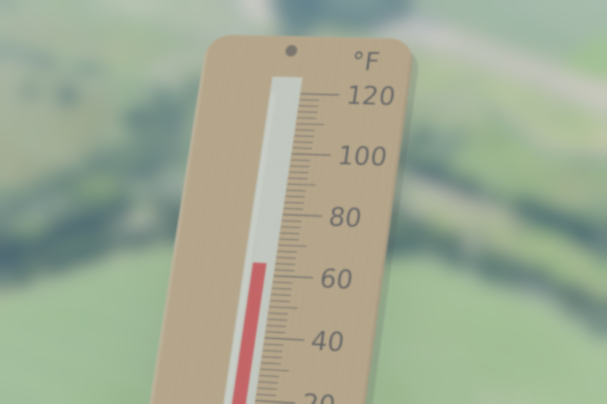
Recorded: **64** °F
